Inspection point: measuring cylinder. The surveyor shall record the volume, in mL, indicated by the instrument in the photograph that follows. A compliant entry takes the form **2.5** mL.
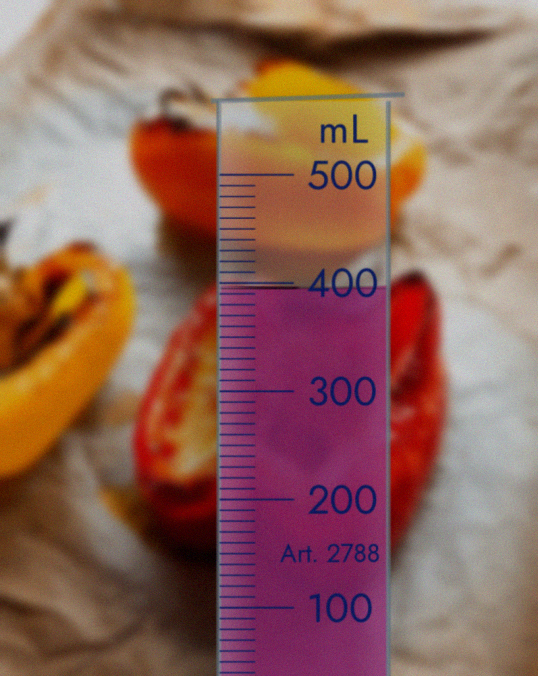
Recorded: **395** mL
